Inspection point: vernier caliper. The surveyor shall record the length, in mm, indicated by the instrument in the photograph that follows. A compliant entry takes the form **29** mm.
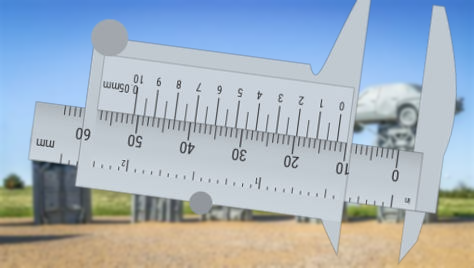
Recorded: **11.8** mm
